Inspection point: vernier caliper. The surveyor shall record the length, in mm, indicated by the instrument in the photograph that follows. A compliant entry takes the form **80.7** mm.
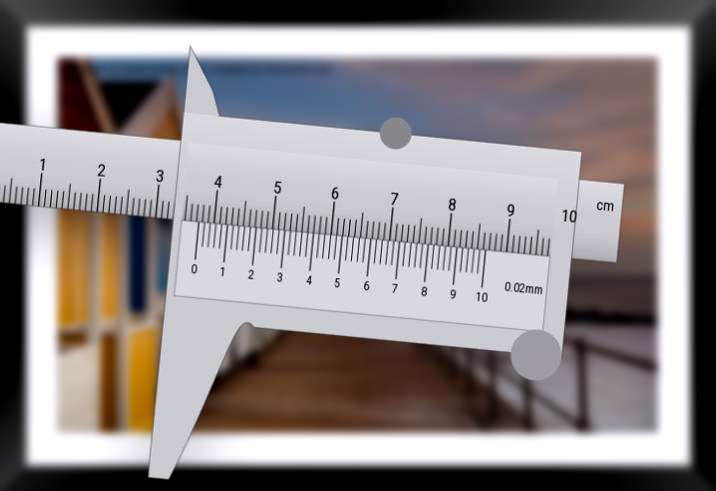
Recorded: **37.4** mm
